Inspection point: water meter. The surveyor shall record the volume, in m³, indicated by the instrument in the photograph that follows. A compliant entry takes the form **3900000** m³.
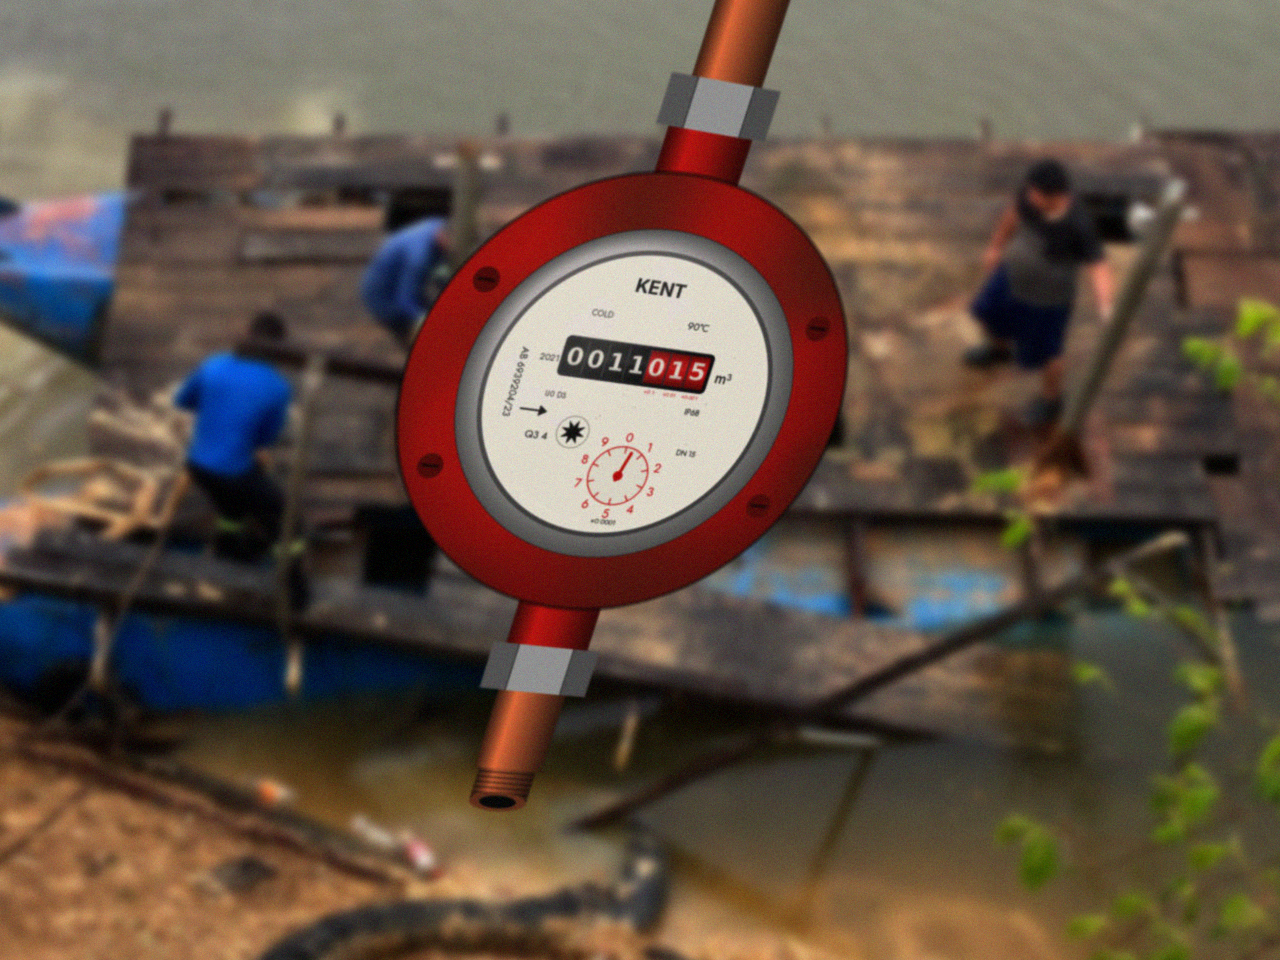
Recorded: **11.0150** m³
